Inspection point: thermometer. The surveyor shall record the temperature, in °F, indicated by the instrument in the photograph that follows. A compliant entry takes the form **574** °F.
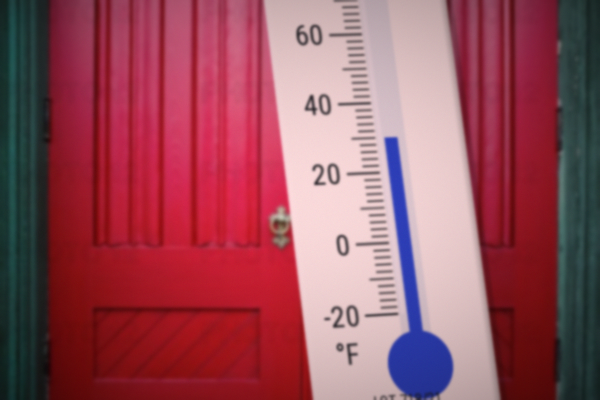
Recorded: **30** °F
